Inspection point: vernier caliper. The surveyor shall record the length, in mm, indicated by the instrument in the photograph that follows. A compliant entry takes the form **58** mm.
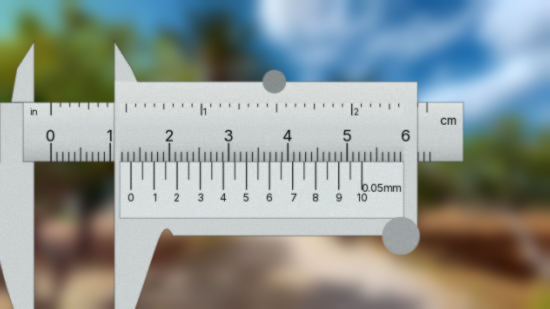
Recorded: **13.5** mm
